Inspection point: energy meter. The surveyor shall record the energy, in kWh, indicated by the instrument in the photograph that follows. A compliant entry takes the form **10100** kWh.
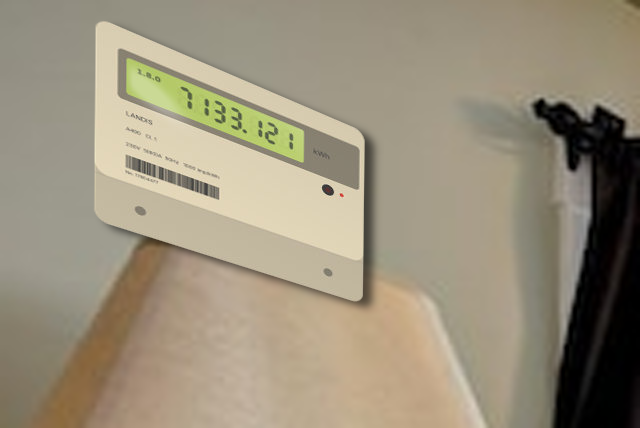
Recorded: **7133.121** kWh
